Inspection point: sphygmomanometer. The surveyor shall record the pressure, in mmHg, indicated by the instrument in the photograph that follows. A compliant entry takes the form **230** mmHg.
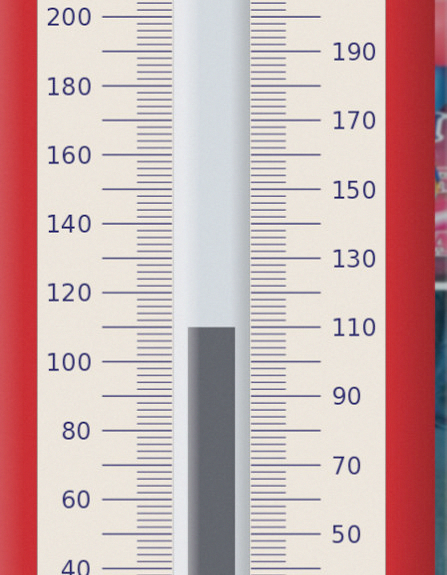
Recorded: **110** mmHg
